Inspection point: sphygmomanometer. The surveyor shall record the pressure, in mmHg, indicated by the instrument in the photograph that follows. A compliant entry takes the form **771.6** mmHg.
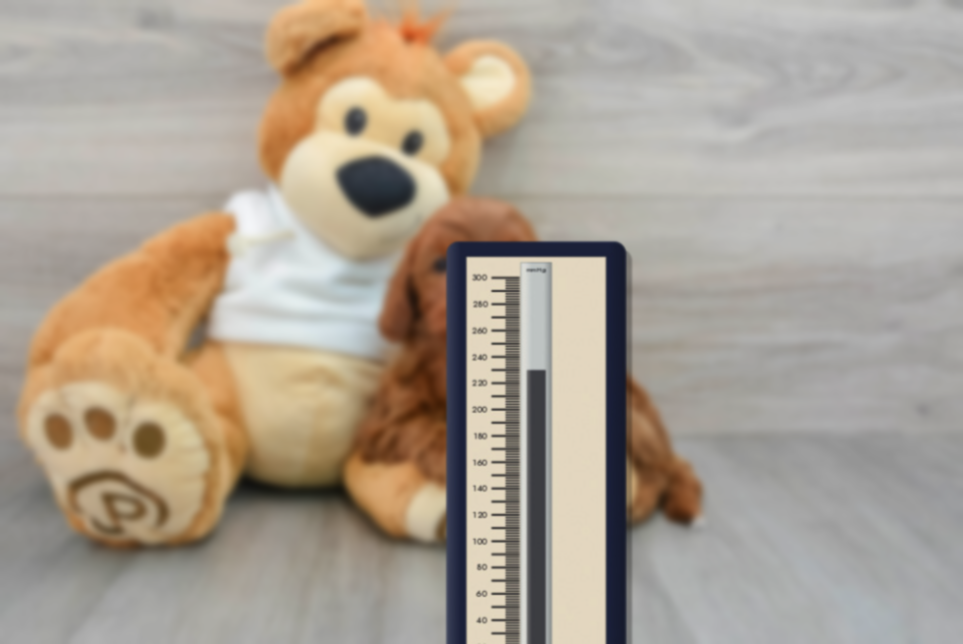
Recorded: **230** mmHg
